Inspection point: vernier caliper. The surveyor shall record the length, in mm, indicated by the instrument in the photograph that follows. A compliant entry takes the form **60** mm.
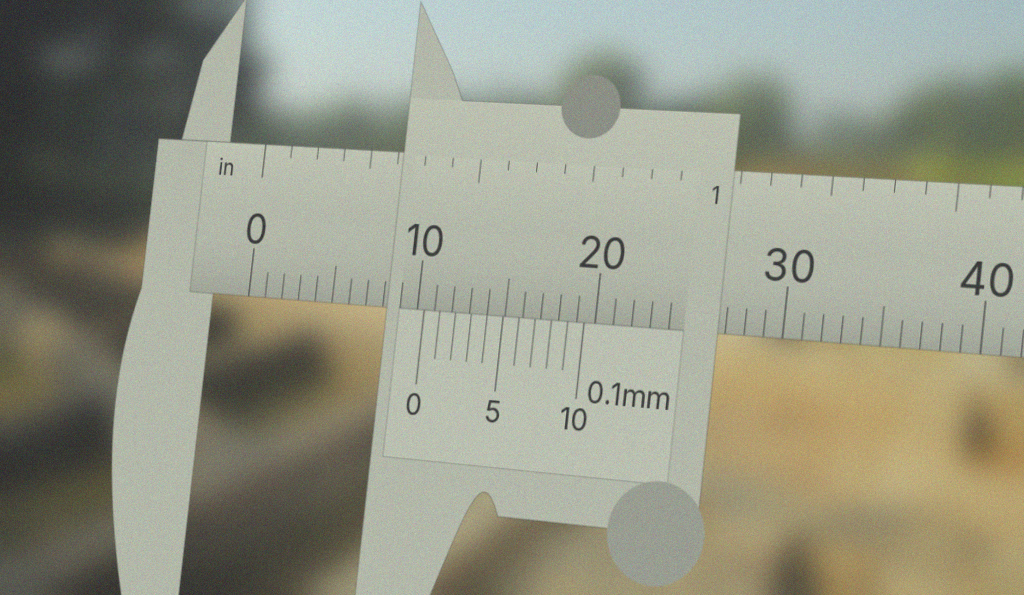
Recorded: **10.4** mm
